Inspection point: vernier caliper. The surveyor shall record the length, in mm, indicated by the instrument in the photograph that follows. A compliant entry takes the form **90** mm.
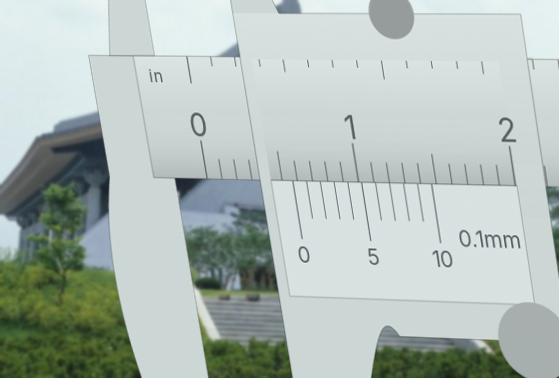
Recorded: **5.7** mm
